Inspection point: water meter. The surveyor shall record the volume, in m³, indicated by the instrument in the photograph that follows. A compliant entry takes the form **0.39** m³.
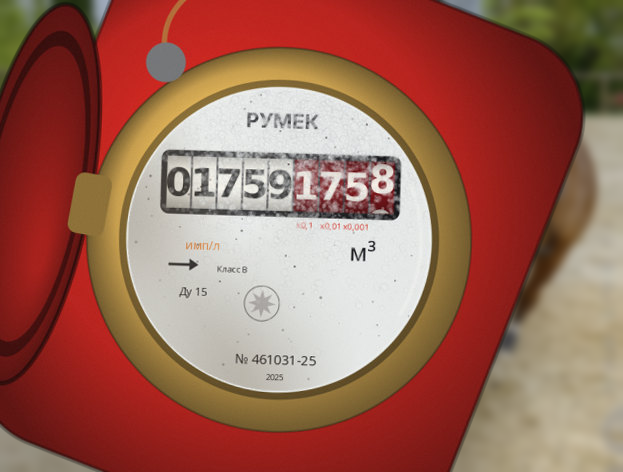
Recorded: **1759.1758** m³
